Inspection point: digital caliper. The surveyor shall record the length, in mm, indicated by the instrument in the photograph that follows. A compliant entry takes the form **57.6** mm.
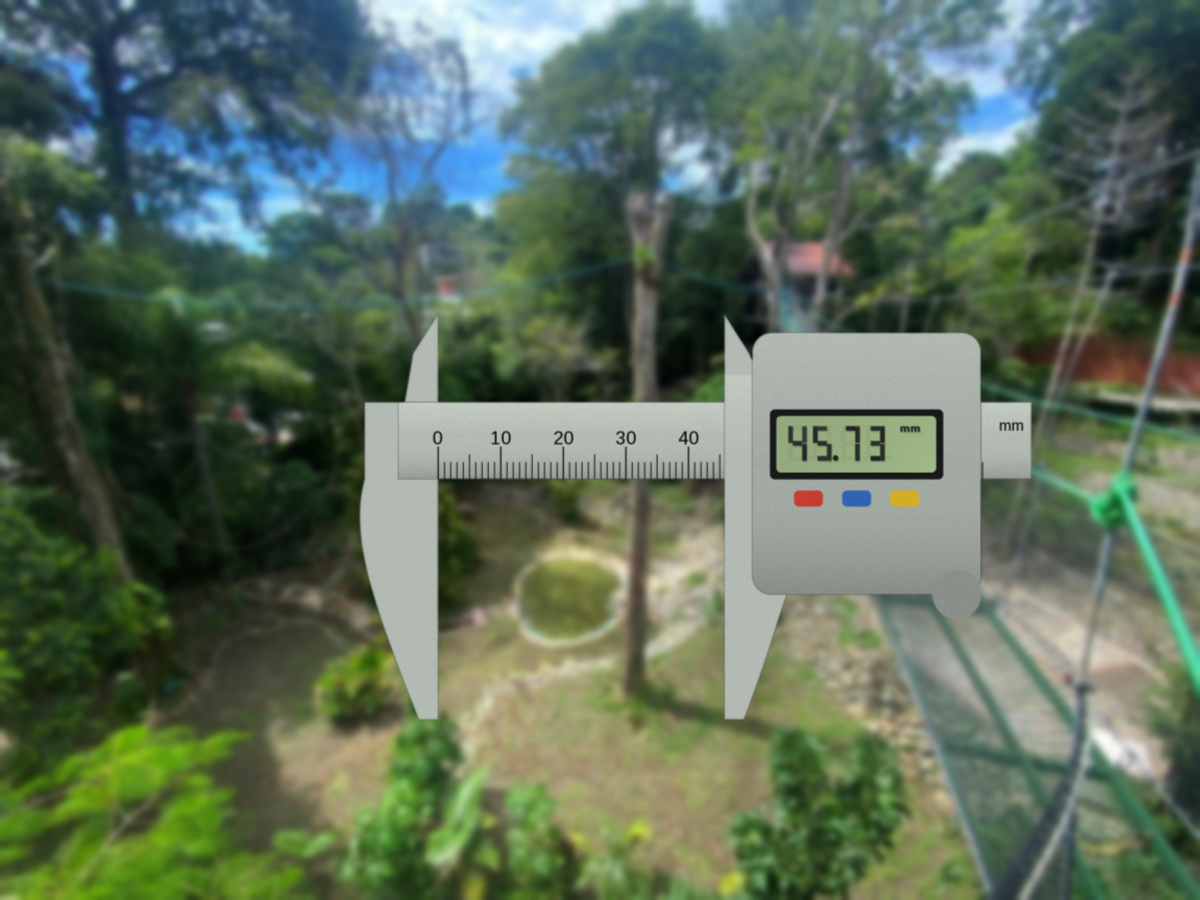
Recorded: **45.73** mm
